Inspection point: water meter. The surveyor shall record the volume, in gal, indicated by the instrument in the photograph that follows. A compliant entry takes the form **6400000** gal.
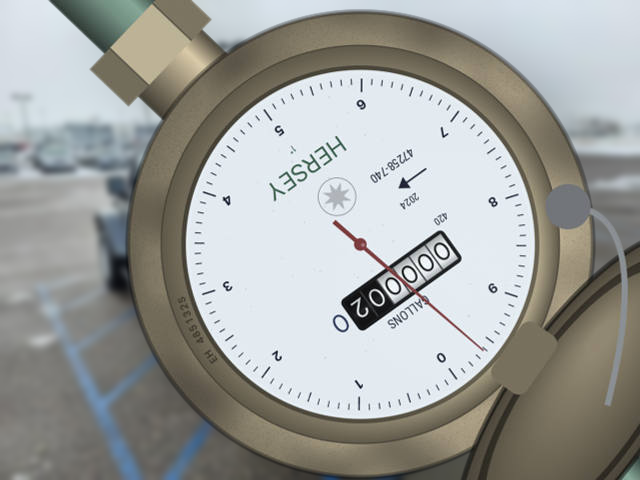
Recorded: **19.6** gal
